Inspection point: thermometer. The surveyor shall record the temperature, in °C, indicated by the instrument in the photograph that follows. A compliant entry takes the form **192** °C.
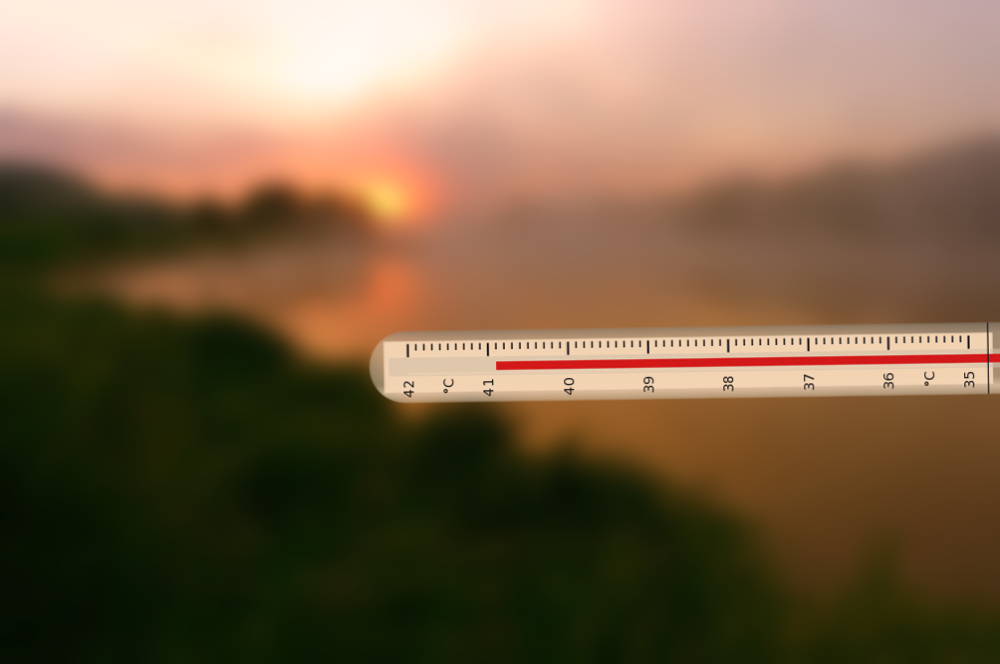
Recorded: **40.9** °C
